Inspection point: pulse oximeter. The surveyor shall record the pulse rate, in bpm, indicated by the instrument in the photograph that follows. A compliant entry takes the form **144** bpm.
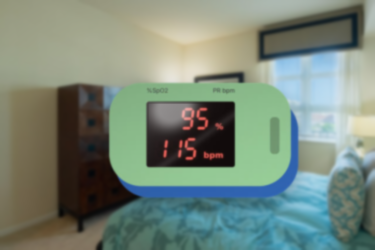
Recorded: **115** bpm
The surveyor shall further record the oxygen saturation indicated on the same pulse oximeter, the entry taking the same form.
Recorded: **95** %
